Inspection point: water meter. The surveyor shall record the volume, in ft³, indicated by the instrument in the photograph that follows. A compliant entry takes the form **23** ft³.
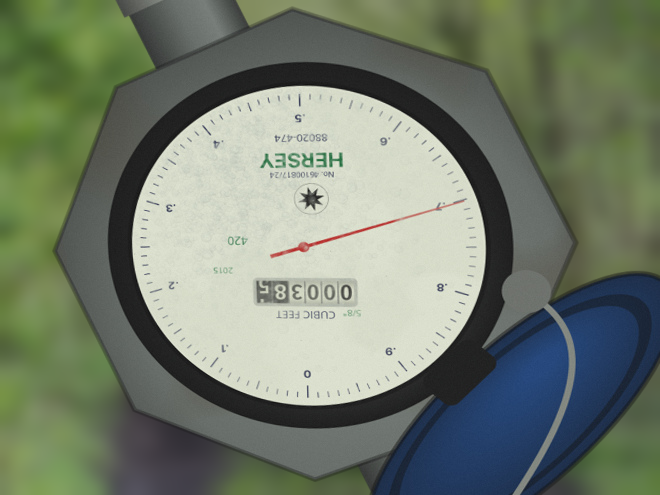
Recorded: **384.70** ft³
